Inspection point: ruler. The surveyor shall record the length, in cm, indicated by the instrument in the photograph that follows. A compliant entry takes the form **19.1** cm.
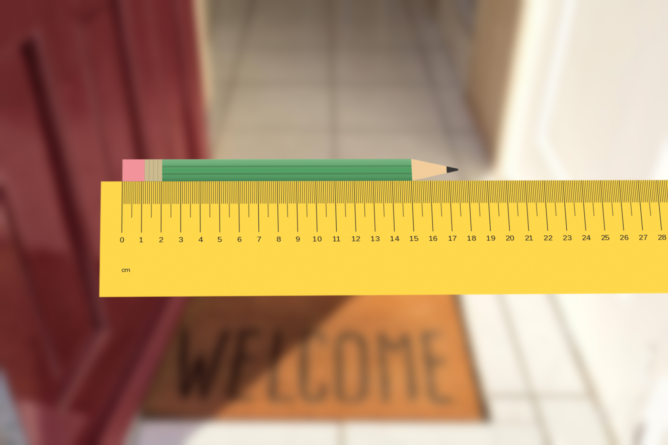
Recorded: **17.5** cm
